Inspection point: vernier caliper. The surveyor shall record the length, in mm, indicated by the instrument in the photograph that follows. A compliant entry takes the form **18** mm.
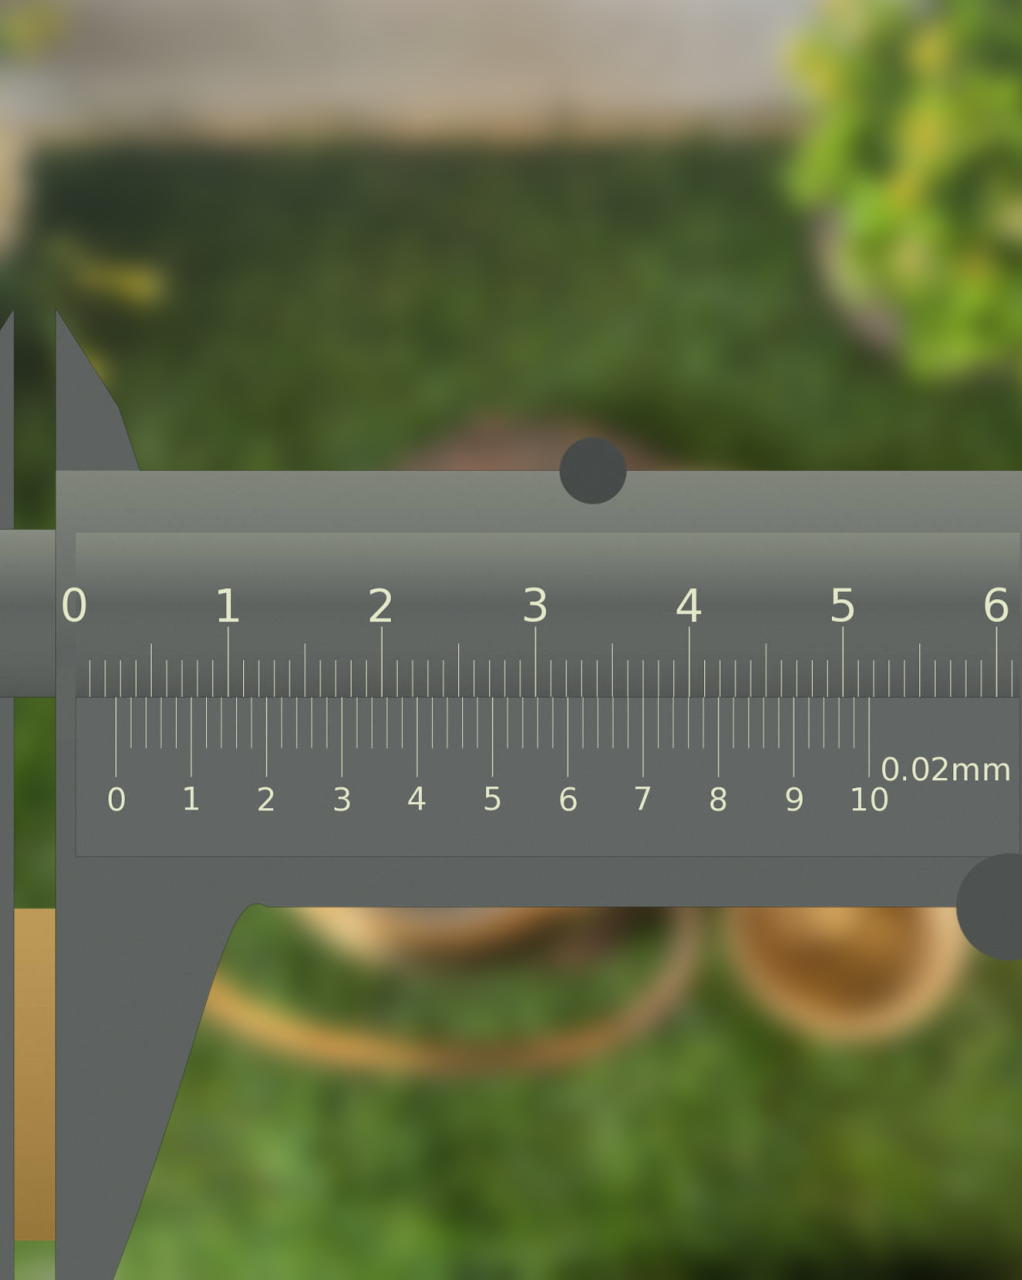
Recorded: **2.7** mm
